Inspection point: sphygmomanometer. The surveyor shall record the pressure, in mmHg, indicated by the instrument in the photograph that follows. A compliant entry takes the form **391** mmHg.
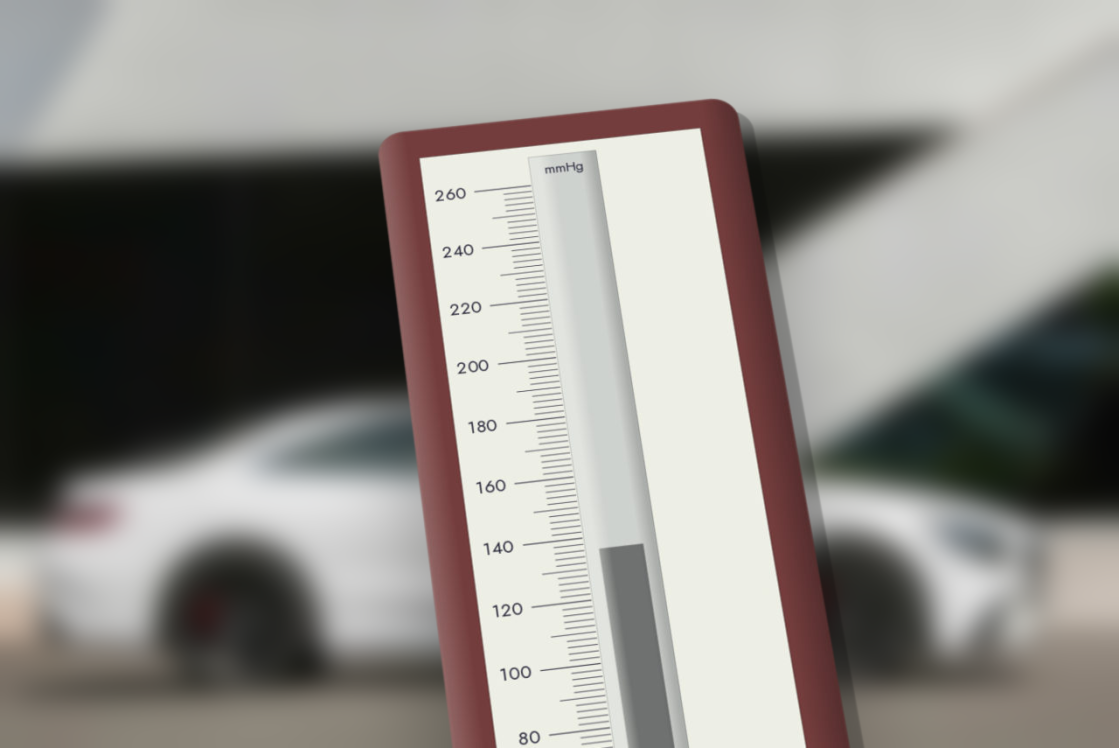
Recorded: **136** mmHg
